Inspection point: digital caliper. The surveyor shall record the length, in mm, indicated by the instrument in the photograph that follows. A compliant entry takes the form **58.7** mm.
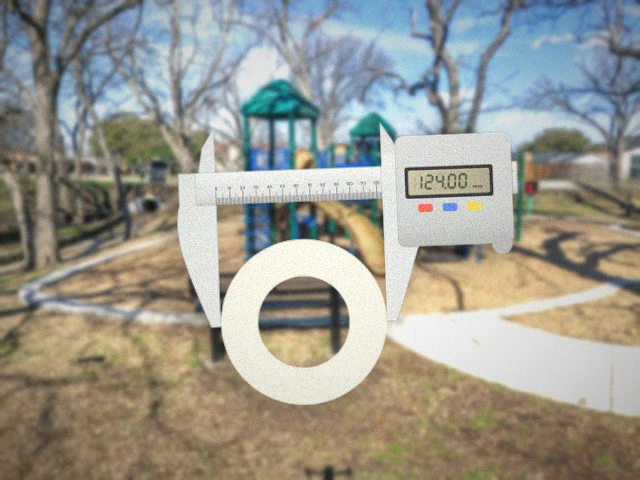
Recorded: **124.00** mm
